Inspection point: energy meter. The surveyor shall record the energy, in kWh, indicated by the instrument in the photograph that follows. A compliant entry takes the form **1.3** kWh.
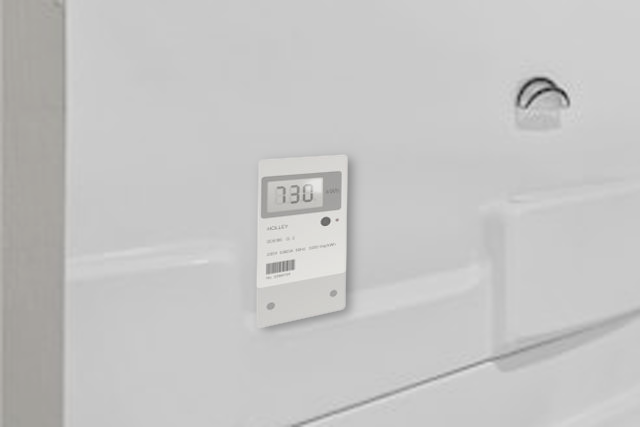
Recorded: **730** kWh
